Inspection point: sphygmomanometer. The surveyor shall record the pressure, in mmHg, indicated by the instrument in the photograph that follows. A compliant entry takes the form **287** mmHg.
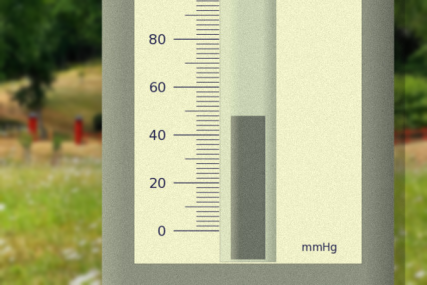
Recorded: **48** mmHg
